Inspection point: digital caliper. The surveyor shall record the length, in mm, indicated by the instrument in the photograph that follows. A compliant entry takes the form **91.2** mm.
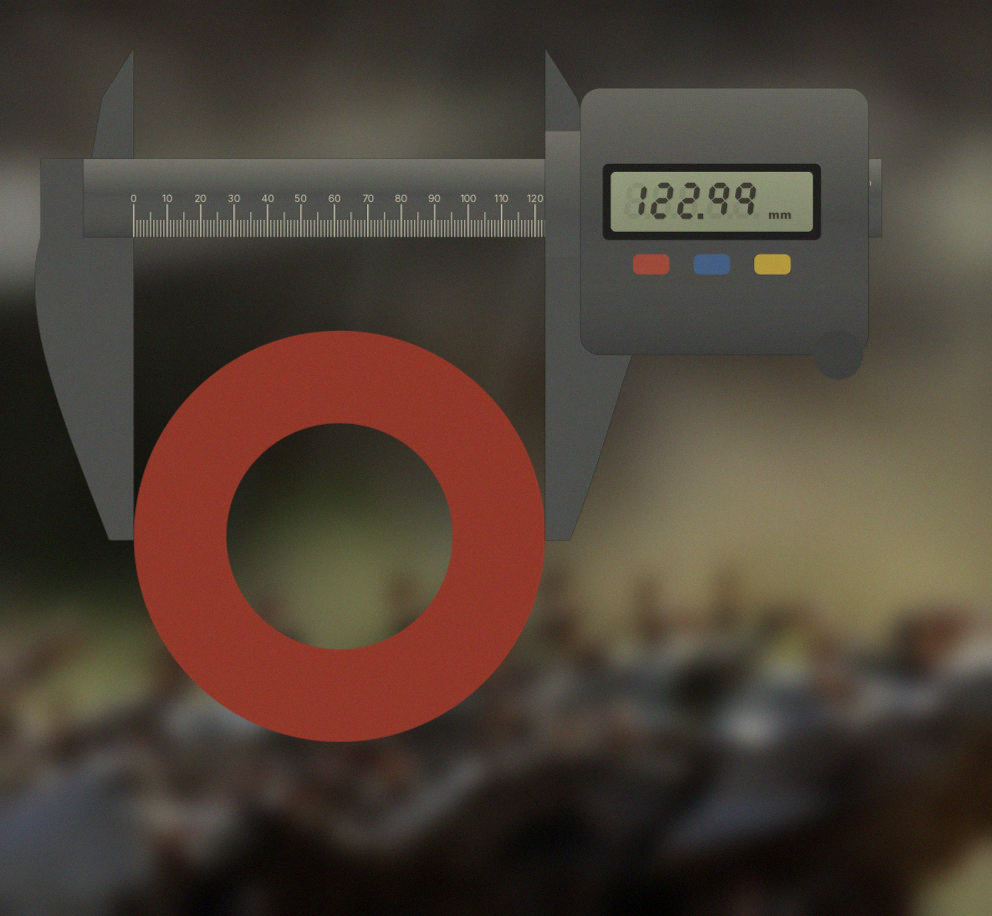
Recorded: **122.99** mm
